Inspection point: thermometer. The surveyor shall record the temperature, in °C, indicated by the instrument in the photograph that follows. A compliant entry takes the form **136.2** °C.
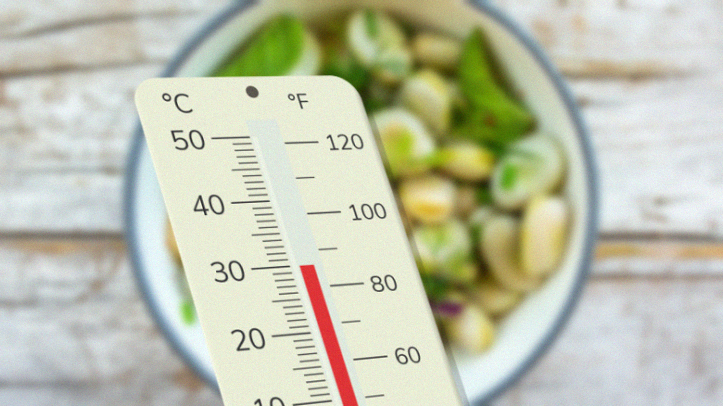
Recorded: **30** °C
